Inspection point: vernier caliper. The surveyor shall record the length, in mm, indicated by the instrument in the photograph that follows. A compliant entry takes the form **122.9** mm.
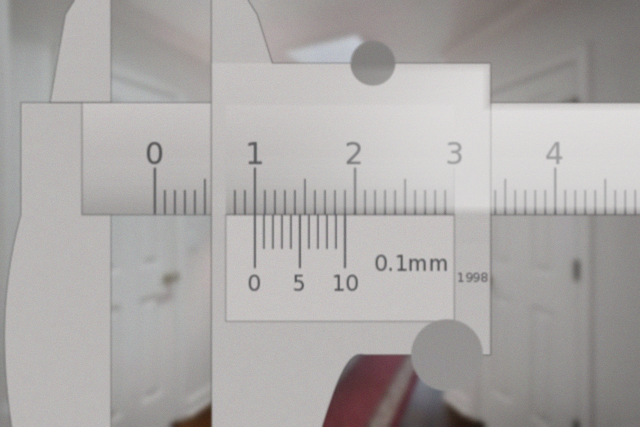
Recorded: **10.0** mm
